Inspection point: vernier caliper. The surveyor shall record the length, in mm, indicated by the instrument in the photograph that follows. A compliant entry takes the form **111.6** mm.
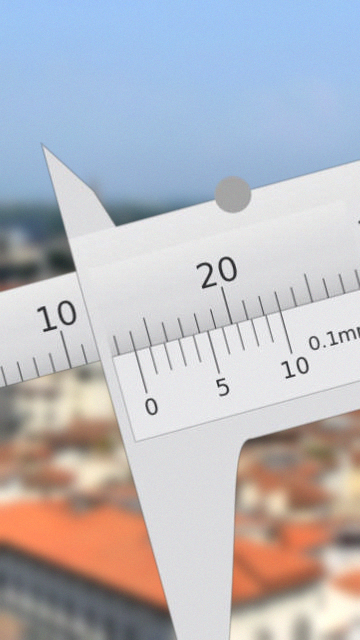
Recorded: **14.0** mm
